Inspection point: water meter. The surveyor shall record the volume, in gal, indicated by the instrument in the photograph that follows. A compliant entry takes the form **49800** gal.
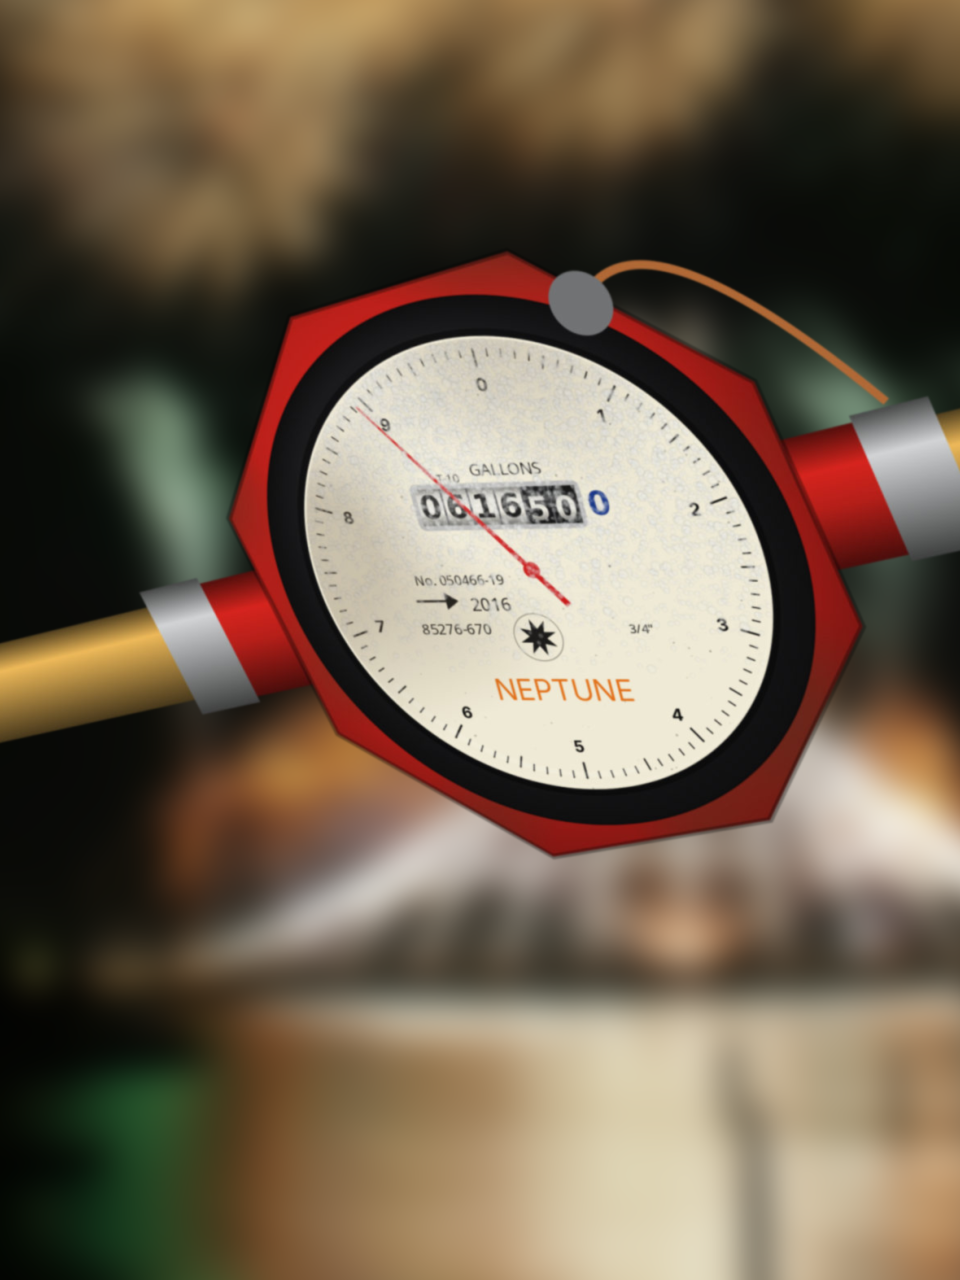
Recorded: **616498.9** gal
